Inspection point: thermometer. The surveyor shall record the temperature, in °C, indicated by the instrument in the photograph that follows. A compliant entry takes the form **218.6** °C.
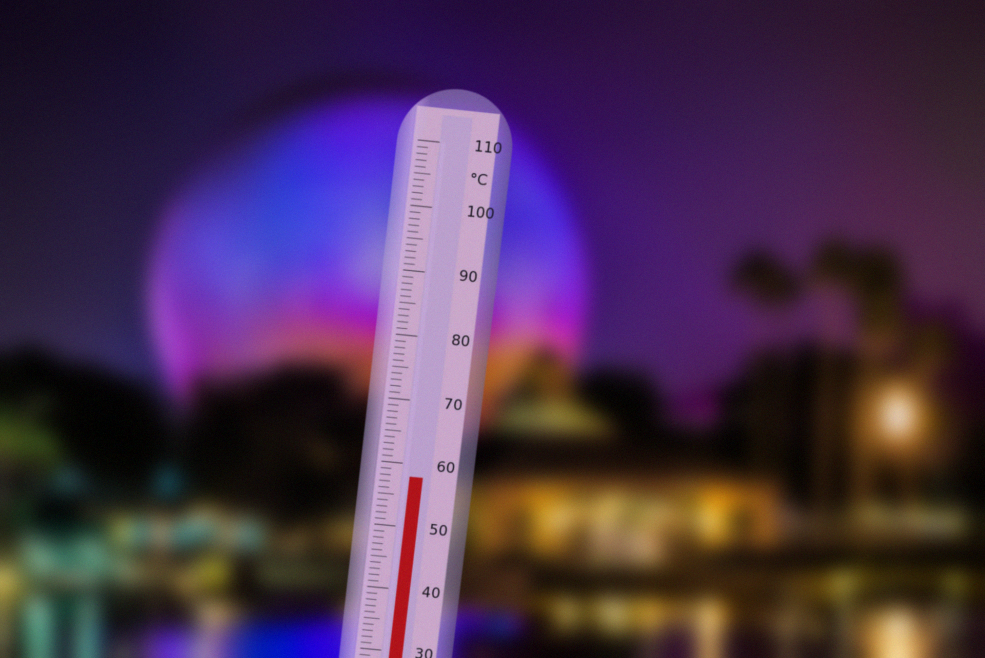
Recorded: **58** °C
